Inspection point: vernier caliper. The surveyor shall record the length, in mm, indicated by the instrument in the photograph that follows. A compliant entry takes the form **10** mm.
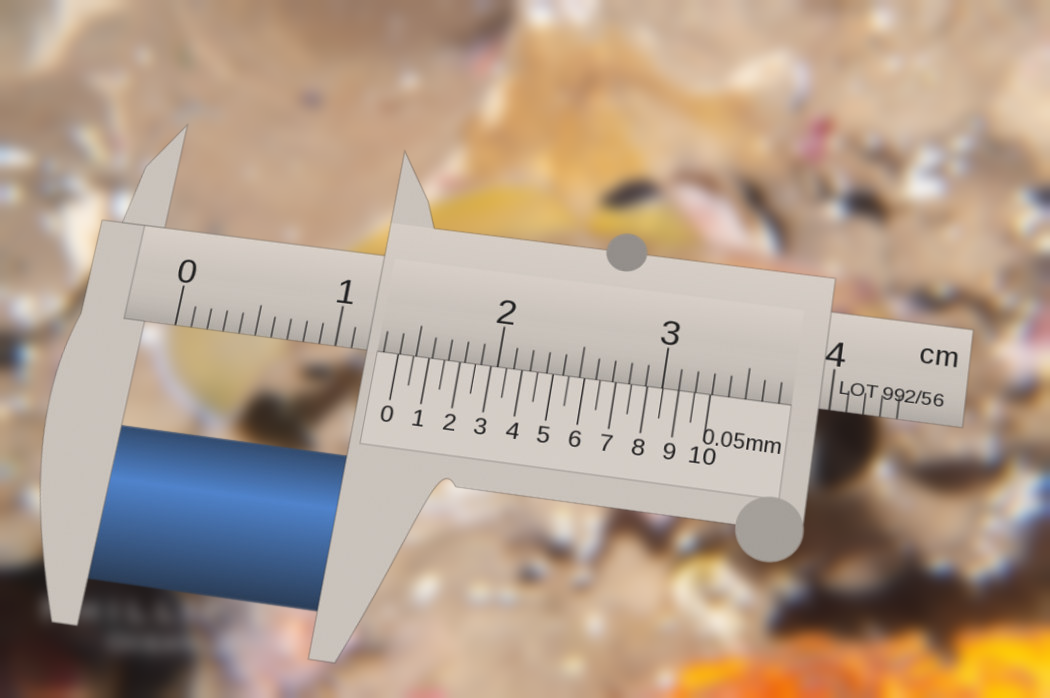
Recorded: **13.9** mm
